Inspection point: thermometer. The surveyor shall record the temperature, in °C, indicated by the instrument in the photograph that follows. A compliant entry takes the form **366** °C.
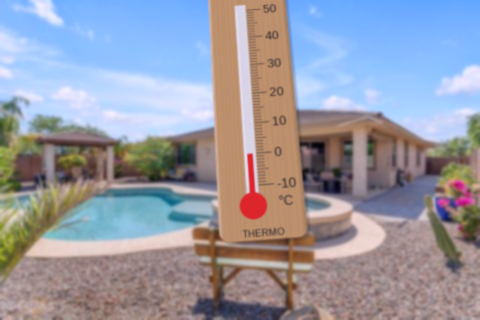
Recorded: **0** °C
